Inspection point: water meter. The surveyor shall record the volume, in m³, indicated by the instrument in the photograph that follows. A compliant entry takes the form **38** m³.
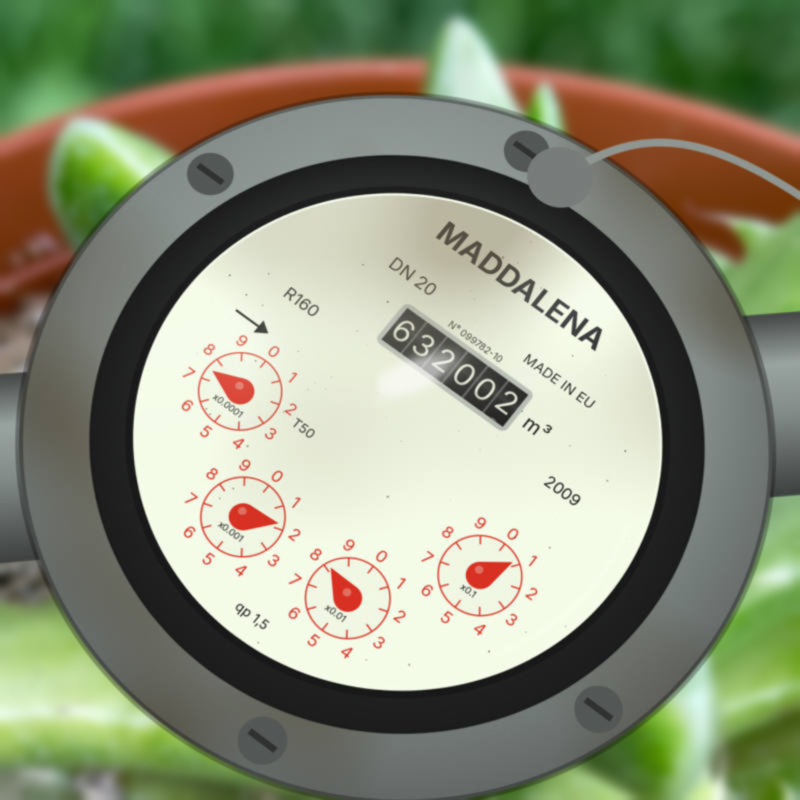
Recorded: **632002.0817** m³
